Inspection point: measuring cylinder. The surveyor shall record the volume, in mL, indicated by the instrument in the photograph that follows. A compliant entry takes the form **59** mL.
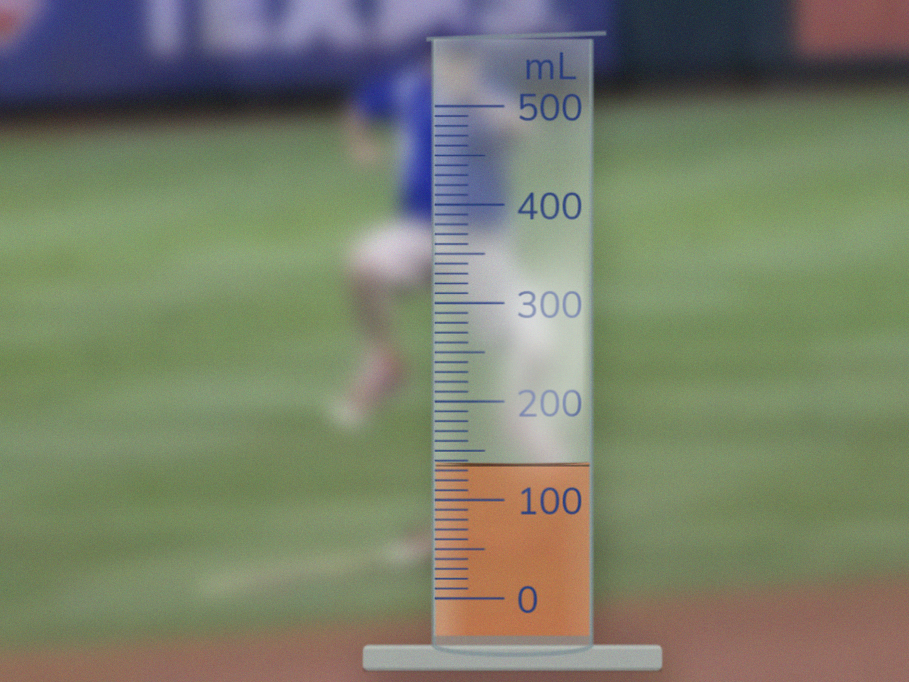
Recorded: **135** mL
